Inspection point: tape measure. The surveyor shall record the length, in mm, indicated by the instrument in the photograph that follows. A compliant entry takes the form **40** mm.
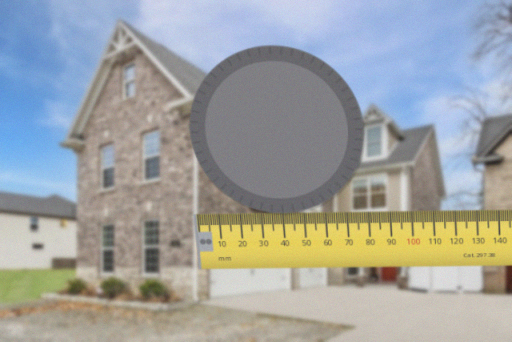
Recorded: **80** mm
